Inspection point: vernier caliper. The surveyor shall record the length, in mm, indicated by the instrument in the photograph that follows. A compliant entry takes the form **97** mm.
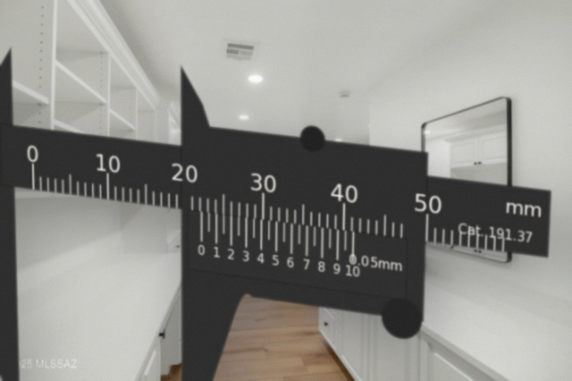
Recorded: **22.2** mm
